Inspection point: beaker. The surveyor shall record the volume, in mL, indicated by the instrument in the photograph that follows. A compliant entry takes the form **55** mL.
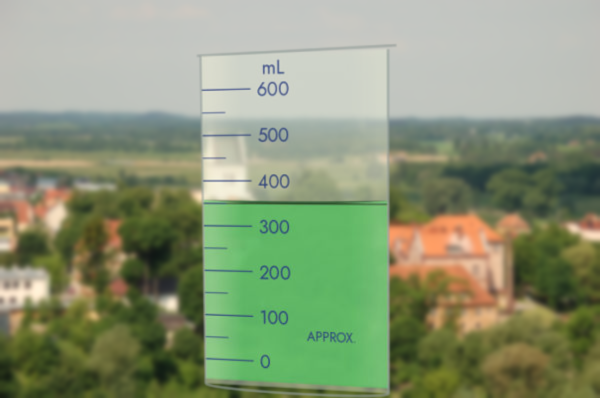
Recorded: **350** mL
